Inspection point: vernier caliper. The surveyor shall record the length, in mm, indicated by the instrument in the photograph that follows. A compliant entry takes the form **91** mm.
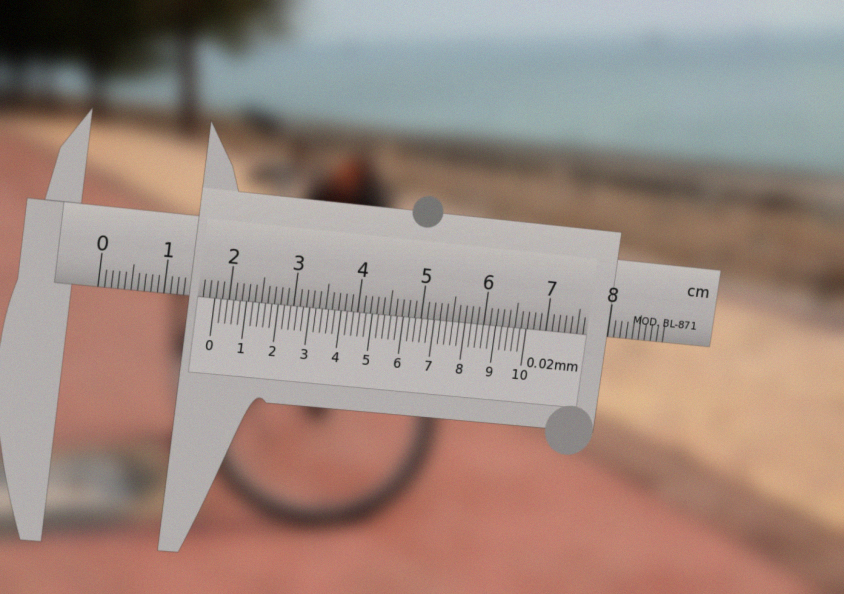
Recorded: **17.8** mm
